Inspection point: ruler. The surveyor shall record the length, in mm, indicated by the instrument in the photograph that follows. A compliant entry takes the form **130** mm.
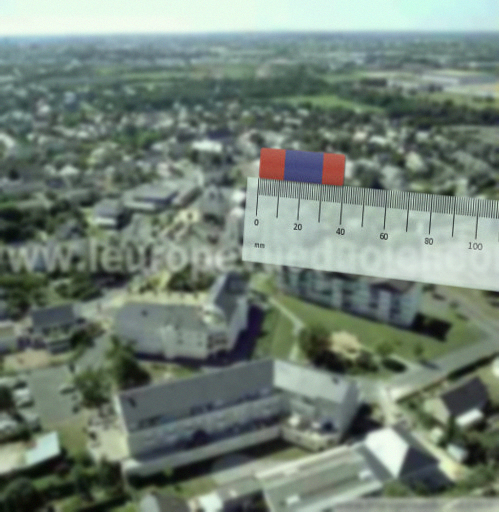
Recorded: **40** mm
